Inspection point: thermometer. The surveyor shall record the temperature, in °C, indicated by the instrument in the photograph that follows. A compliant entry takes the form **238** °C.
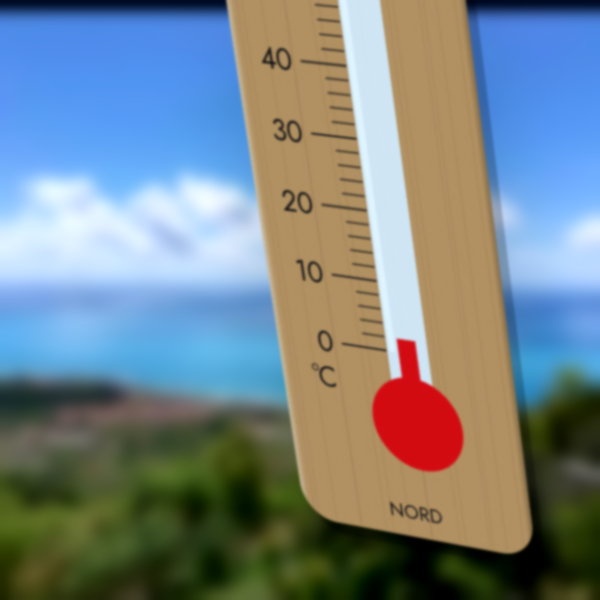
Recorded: **2** °C
